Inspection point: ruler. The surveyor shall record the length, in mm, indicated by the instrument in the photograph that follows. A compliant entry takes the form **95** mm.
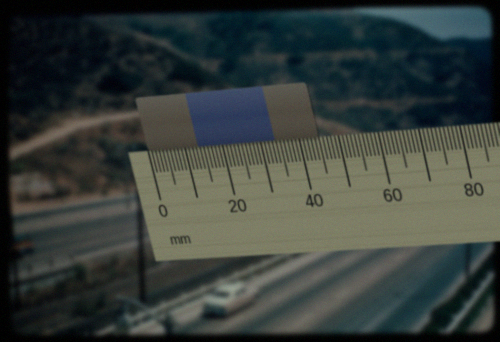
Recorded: **45** mm
